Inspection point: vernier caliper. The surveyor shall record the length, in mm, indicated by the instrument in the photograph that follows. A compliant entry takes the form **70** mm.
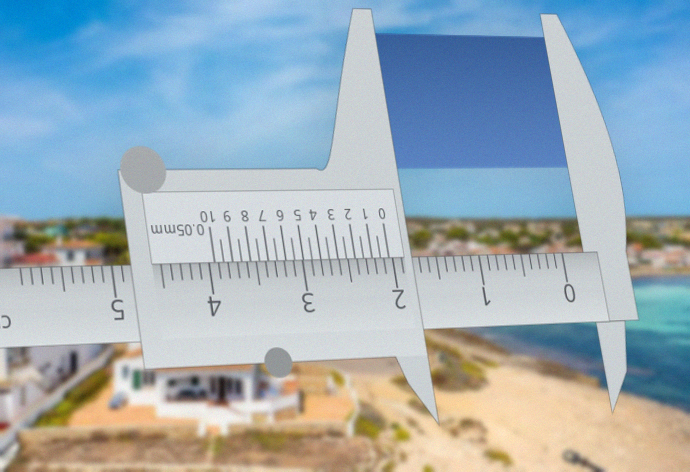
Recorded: **20.4** mm
